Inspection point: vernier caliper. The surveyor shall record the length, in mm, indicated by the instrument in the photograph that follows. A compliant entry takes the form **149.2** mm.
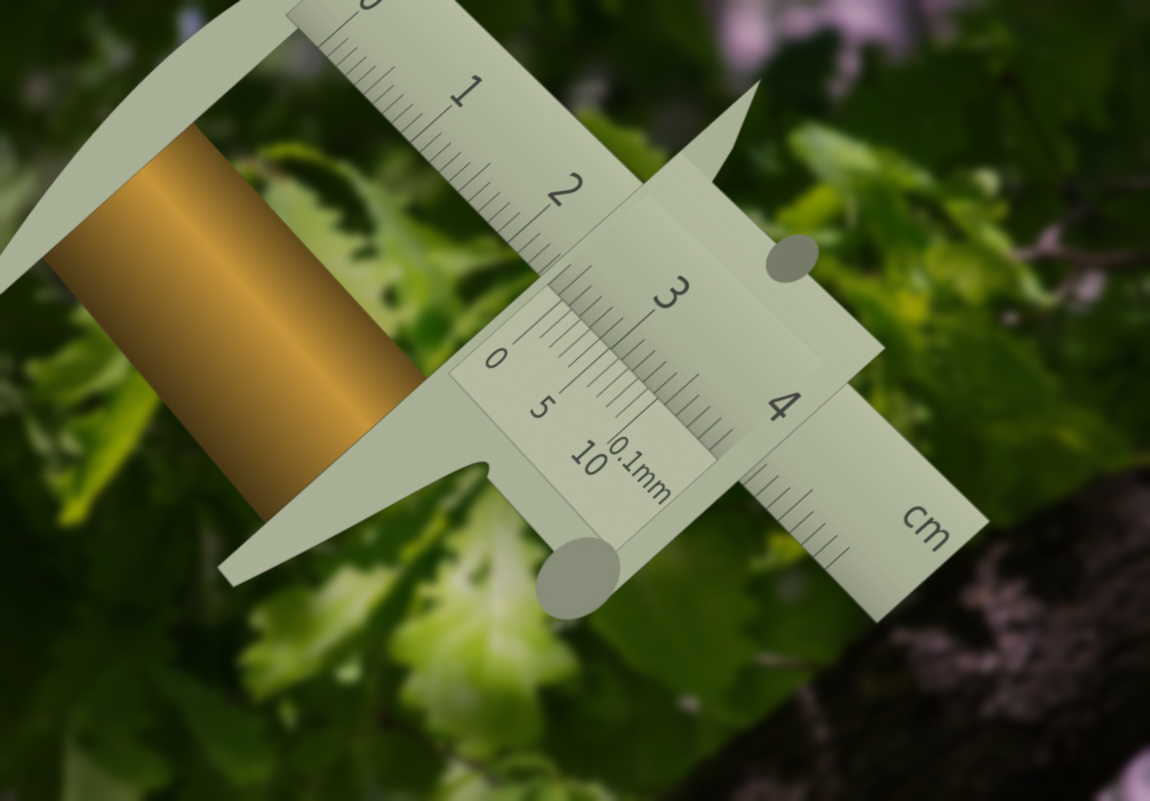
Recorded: **25.4** mm
